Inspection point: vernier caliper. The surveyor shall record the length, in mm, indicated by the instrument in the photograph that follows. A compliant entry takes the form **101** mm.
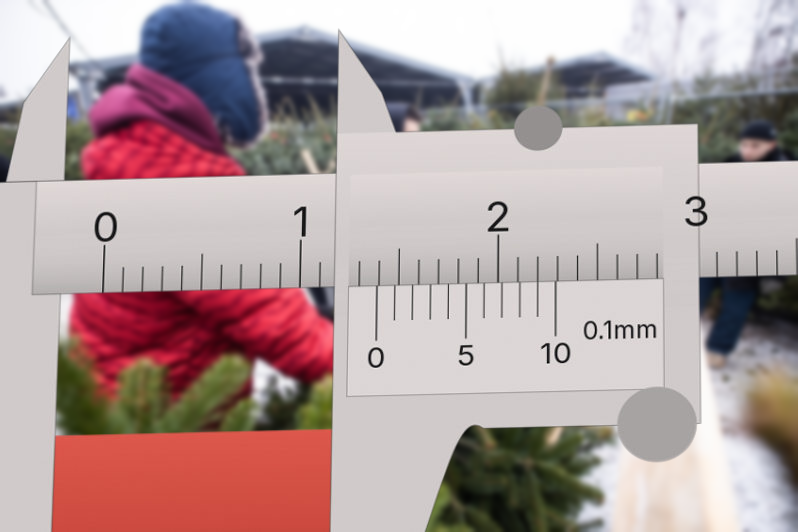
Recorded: **13.9** mm
